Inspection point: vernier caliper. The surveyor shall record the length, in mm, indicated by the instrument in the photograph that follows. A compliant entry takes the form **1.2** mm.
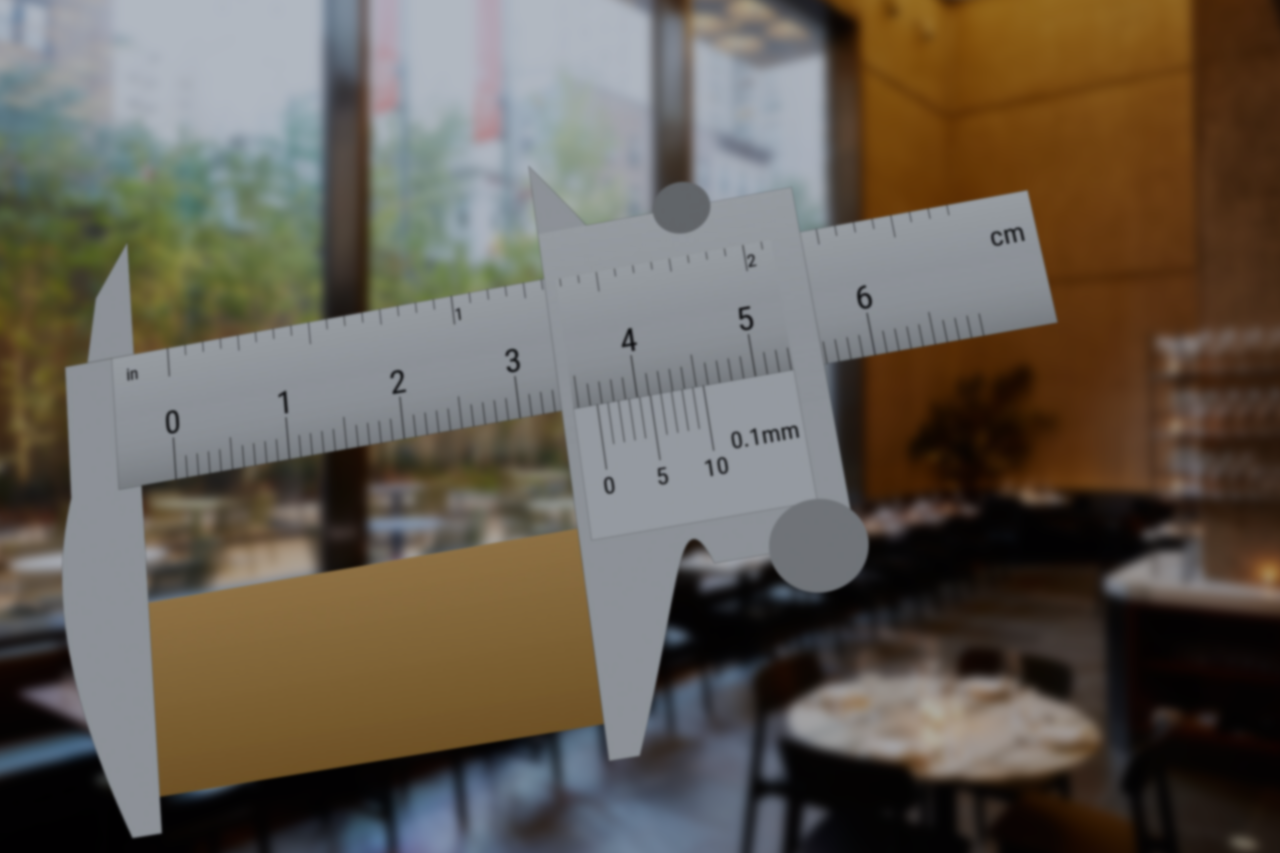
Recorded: **36.6** mm
